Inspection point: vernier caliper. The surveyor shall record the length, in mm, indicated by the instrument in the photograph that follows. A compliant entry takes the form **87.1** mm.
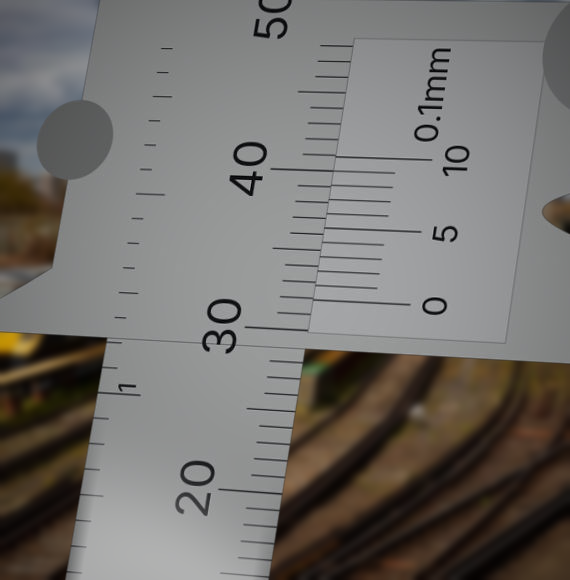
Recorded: **31.9** mm
